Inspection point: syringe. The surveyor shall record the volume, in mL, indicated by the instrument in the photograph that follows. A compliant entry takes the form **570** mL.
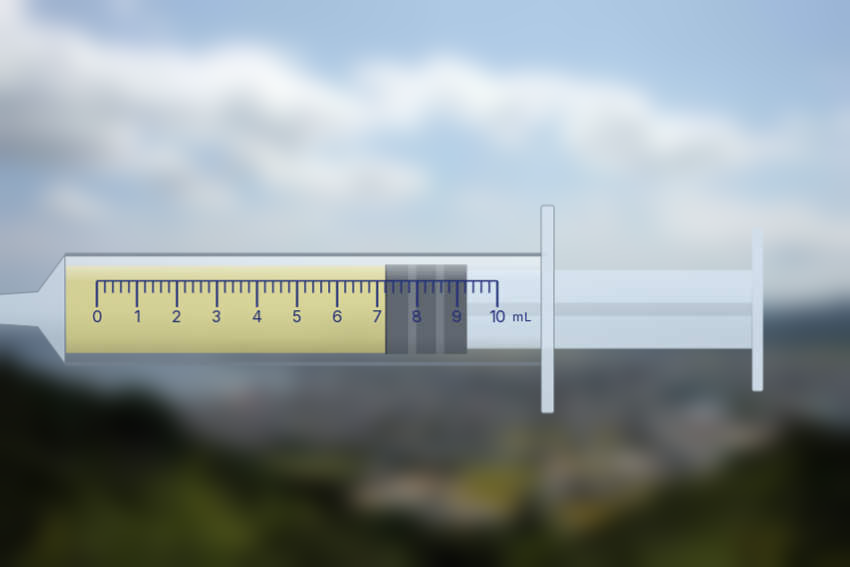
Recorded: **7.2** mL
